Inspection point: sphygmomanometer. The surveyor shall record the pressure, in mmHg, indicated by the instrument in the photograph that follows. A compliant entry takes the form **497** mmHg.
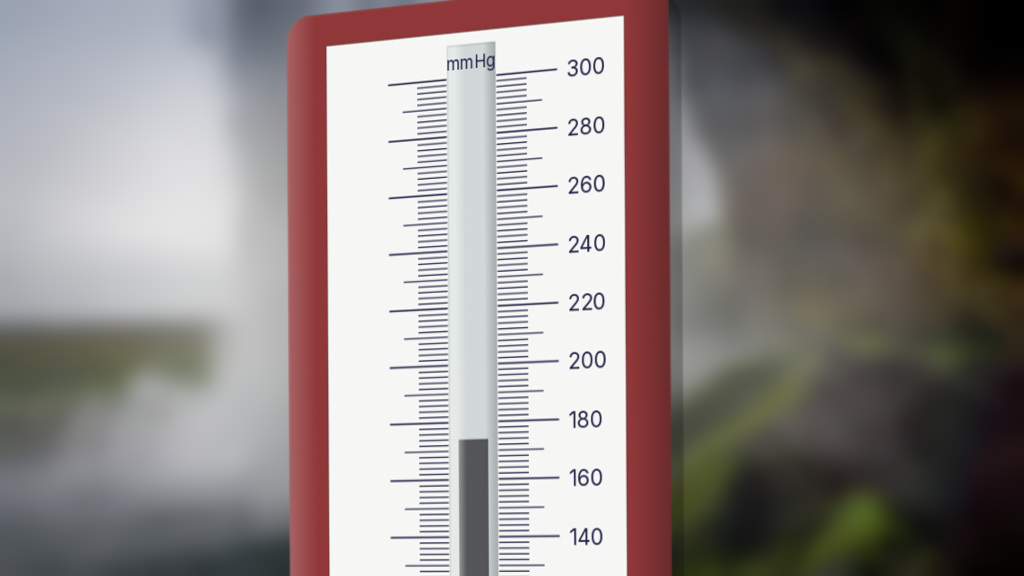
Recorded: **174** mmHg
